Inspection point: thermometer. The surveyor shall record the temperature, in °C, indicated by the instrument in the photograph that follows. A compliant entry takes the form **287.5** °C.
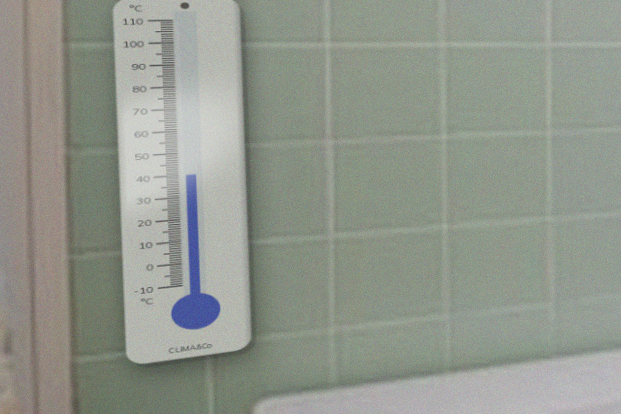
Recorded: **40** °C
